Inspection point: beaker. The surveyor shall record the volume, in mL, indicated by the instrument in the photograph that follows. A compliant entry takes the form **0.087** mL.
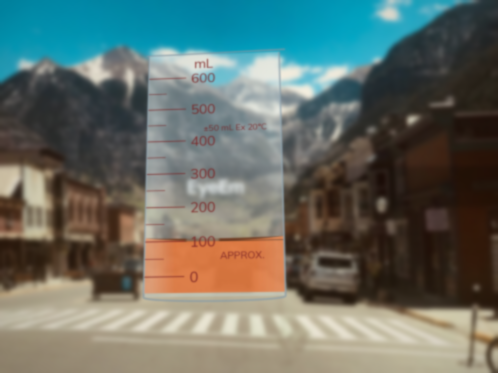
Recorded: **100** mL
